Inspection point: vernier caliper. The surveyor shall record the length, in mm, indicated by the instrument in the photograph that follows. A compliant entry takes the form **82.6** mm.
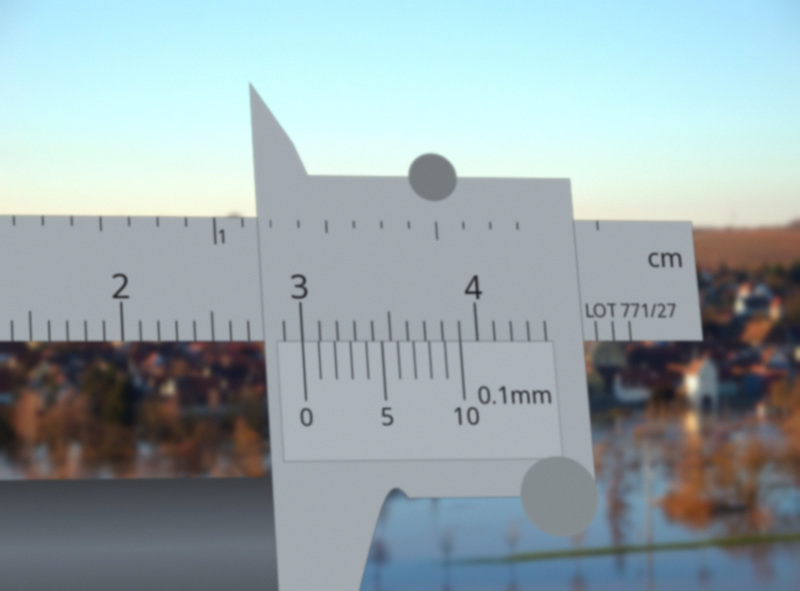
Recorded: **30.0** mm
